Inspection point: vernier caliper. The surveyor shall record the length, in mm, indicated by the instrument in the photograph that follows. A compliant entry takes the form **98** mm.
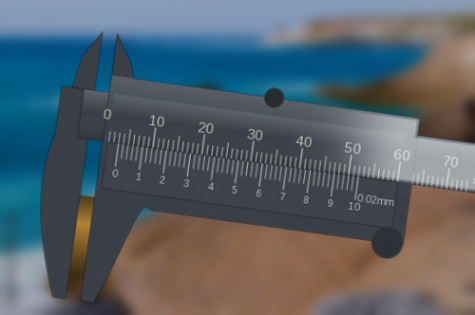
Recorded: **3.0** mm
